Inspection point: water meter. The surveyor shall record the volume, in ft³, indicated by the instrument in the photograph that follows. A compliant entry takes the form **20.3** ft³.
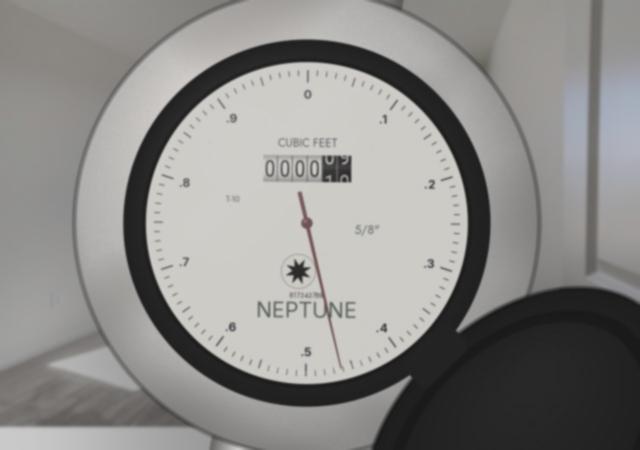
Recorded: **9.46** ft³
